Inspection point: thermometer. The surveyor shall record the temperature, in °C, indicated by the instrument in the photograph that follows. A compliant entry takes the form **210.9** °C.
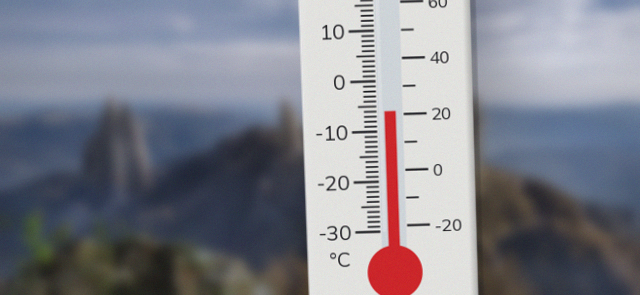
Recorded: **-6** °C
